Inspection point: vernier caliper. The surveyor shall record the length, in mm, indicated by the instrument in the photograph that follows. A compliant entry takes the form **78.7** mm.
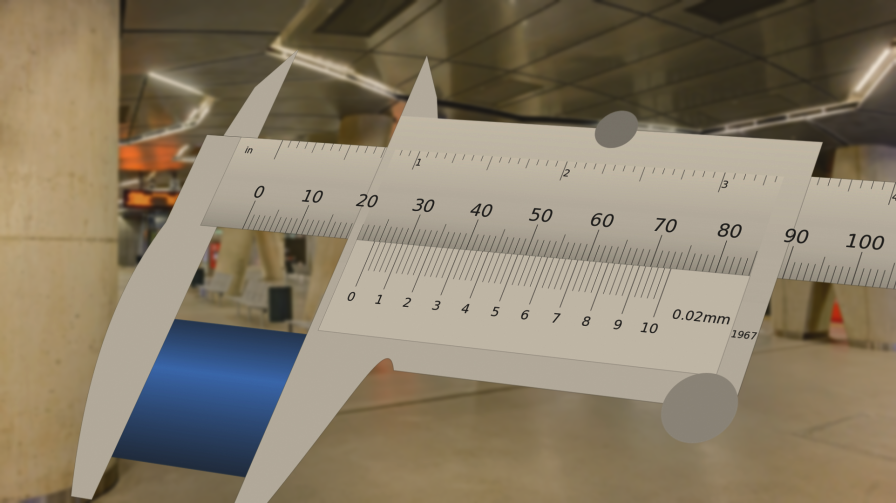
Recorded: **24.2** mm
